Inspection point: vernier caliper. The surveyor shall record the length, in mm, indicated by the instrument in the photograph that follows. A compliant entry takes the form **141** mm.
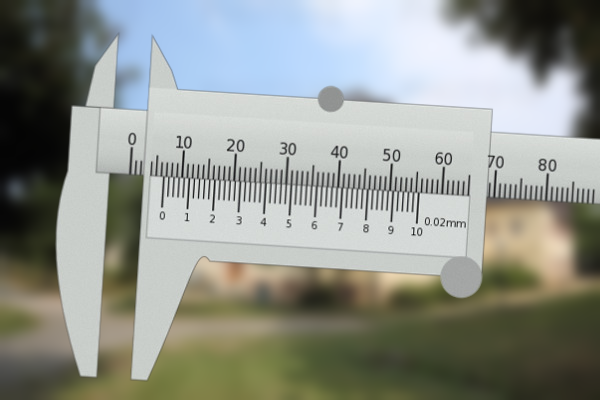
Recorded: **6.5** mm
